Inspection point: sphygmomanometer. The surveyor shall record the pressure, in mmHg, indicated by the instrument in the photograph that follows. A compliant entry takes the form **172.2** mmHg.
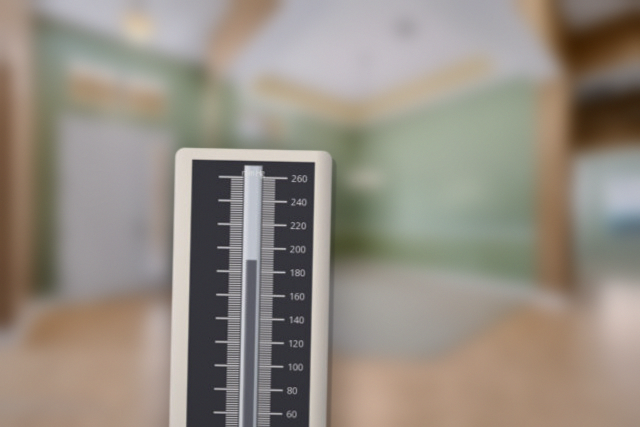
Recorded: **190** mmHg
